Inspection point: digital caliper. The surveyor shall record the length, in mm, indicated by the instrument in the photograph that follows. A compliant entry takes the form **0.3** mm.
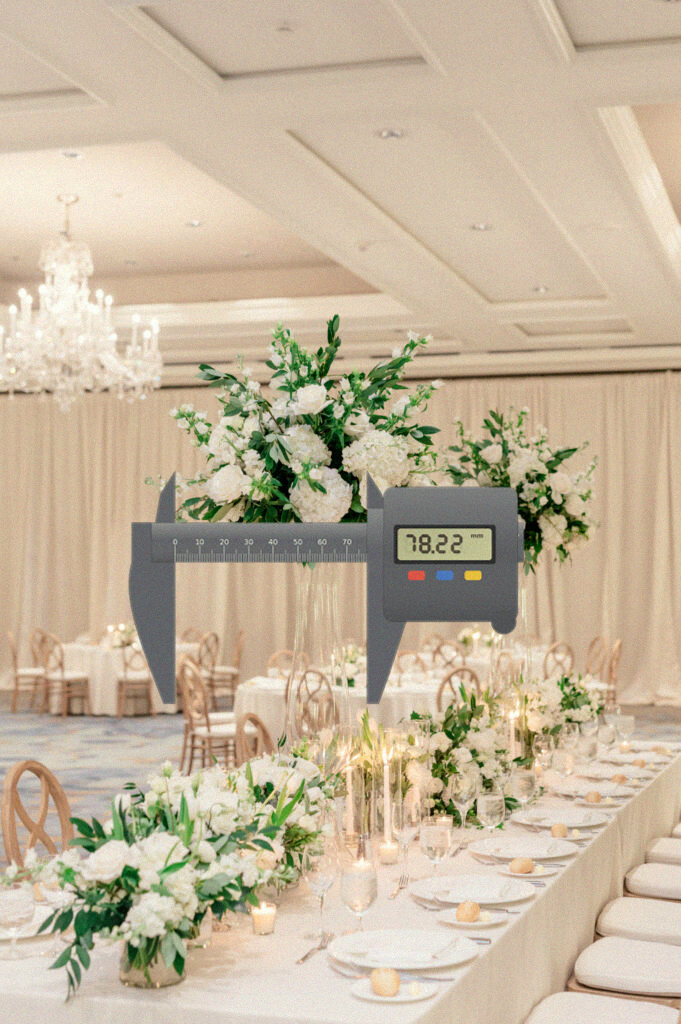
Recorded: **78.22** mm
